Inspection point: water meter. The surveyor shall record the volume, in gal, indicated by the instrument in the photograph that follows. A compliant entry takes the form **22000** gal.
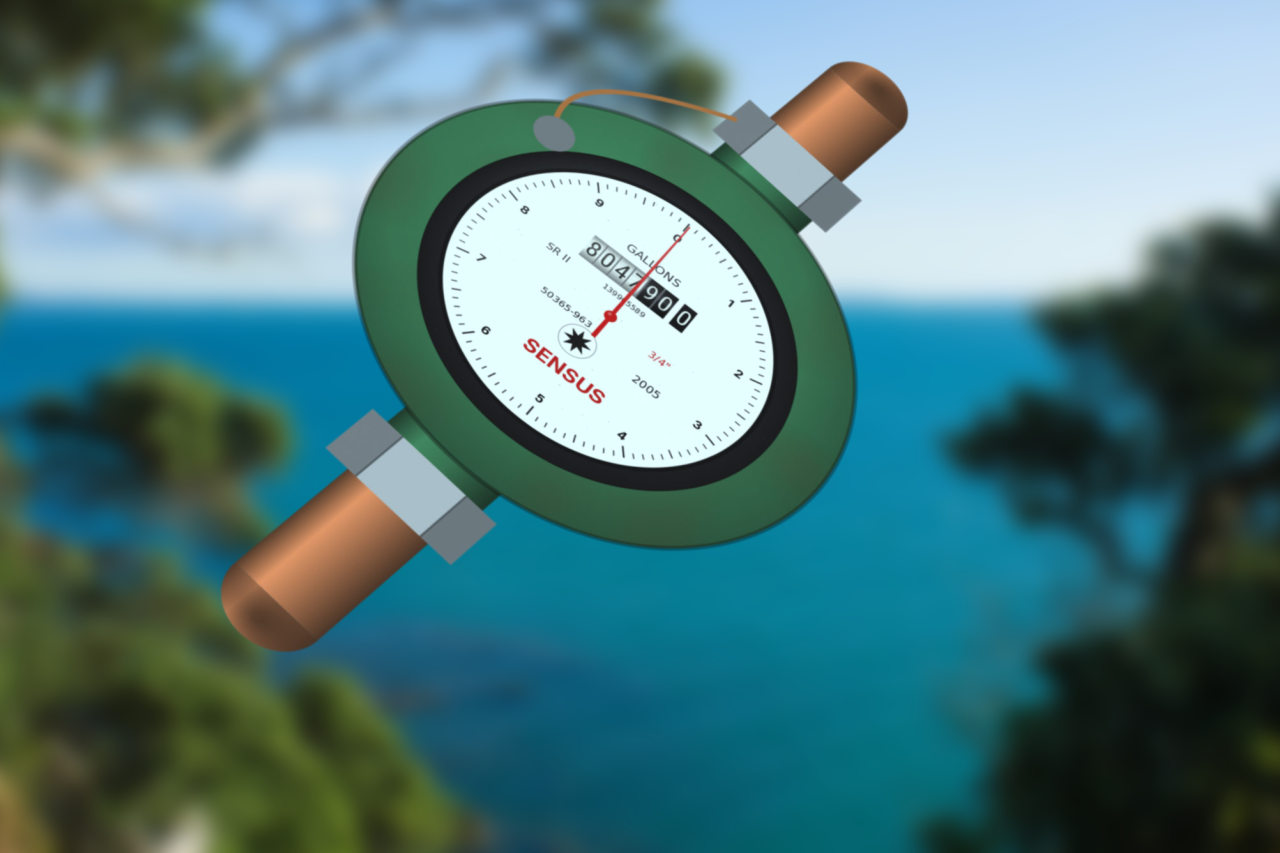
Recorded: **8047900.0** gal
